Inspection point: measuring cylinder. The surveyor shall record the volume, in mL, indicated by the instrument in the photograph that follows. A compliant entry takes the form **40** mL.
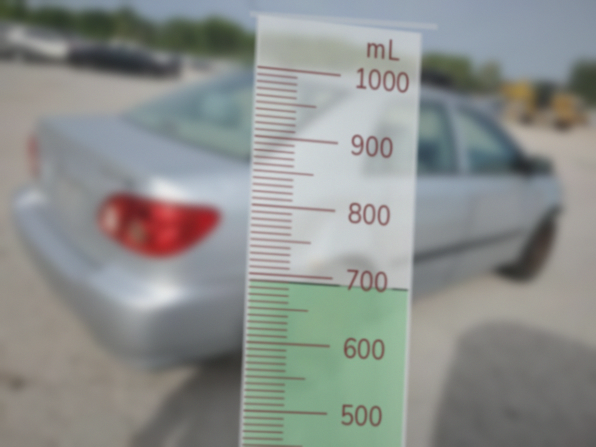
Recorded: **690** mL
